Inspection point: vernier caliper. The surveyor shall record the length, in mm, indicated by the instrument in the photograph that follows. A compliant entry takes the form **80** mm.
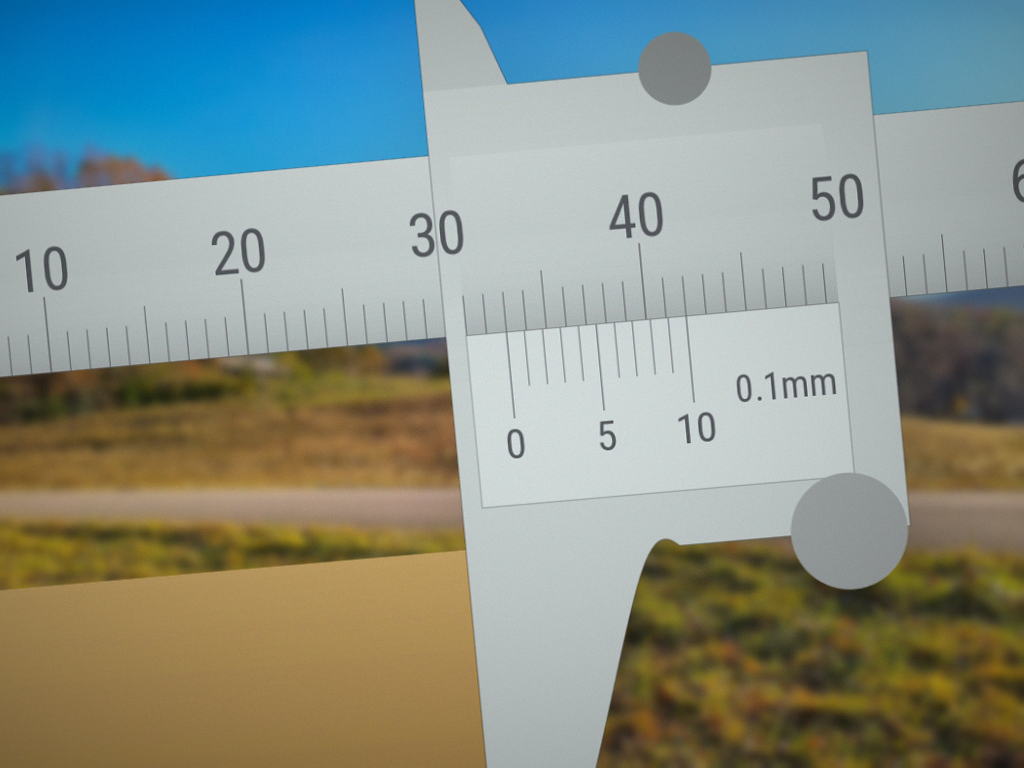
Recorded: **33.0** mm
